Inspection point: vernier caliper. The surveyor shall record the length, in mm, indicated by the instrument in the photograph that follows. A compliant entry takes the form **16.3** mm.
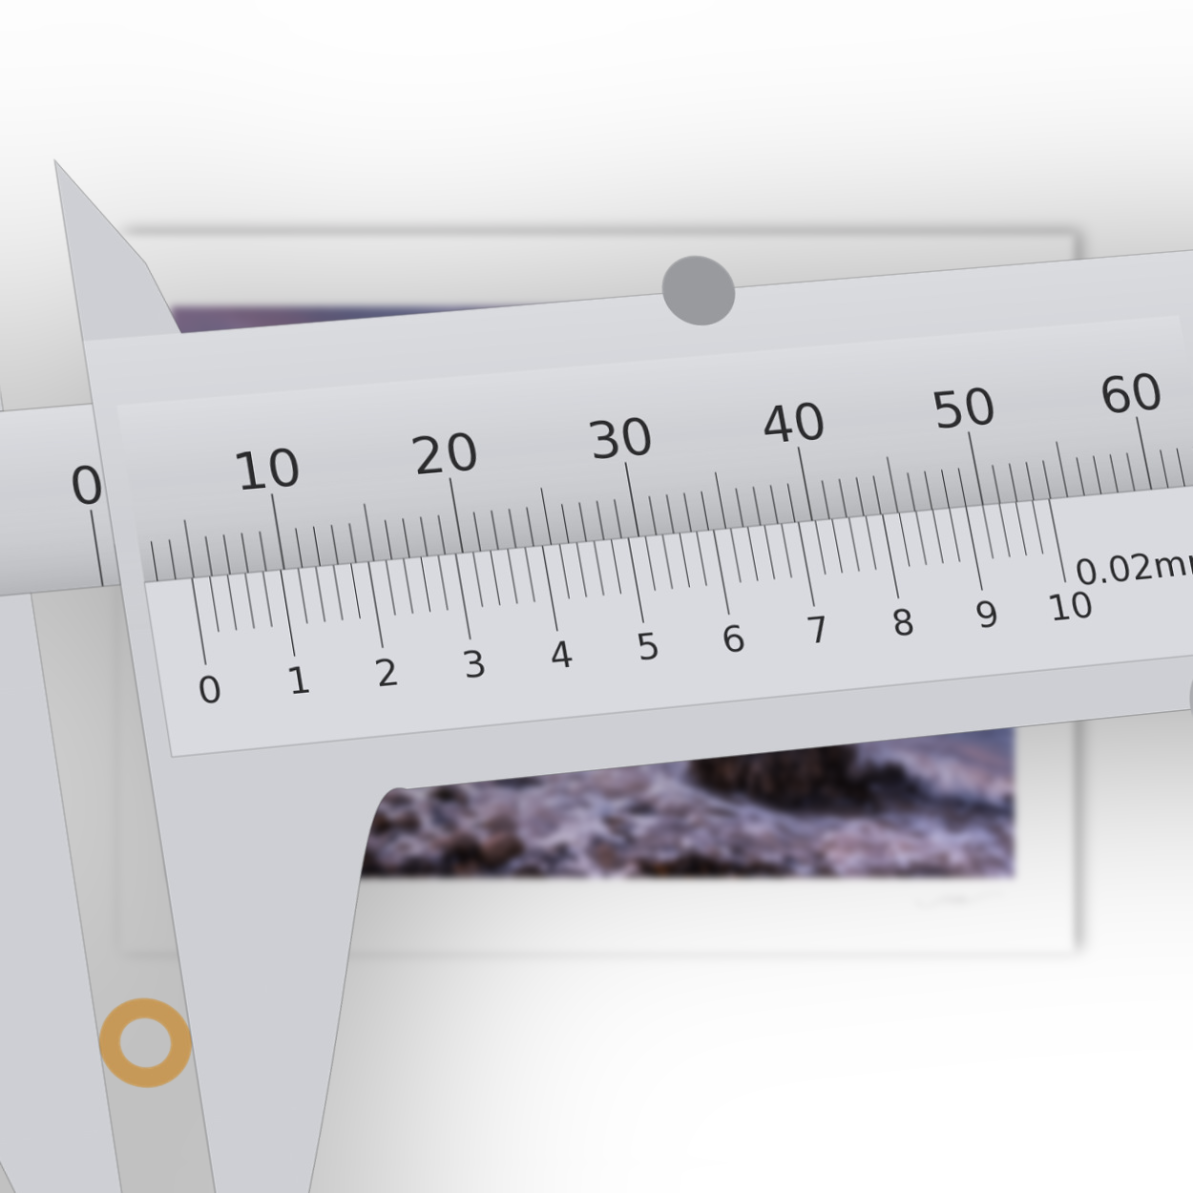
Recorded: **4.9** mm
